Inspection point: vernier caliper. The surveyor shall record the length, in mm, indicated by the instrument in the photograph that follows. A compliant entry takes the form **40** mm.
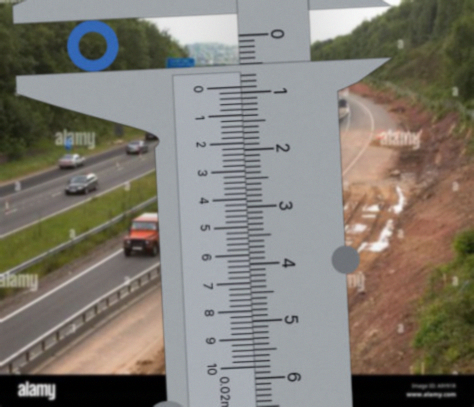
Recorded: **9.0** mm
